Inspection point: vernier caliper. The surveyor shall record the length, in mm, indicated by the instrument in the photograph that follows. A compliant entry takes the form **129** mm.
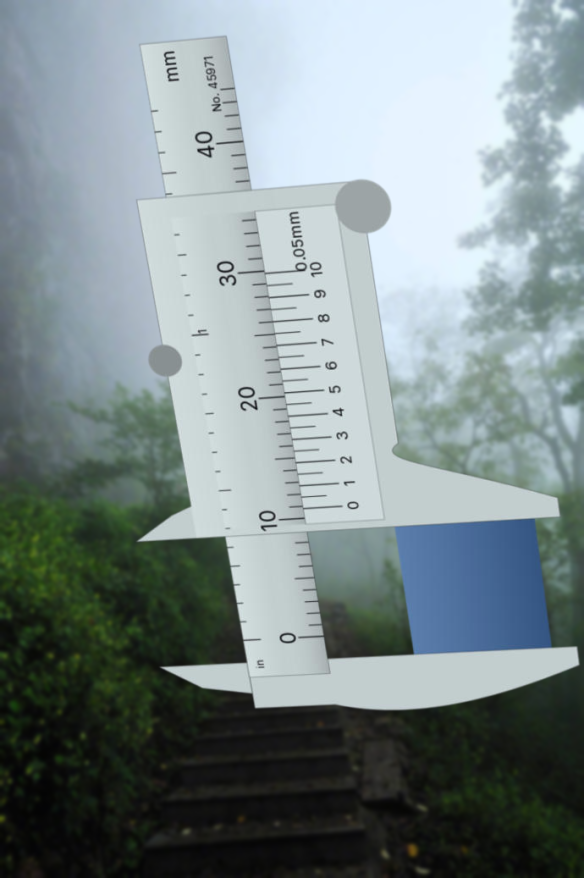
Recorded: **10.8** mm
